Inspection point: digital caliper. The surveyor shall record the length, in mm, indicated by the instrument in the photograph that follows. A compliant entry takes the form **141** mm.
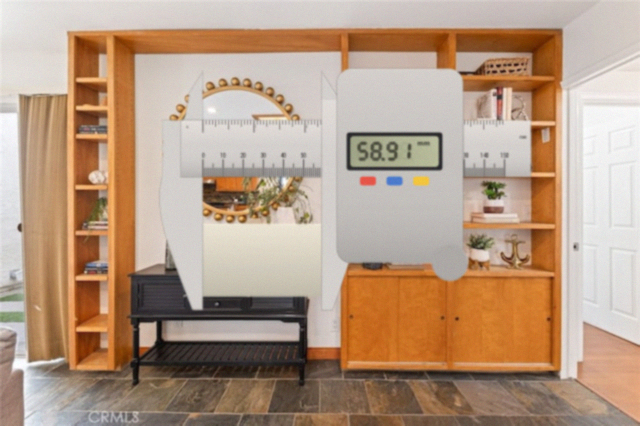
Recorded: **58.91** mm
